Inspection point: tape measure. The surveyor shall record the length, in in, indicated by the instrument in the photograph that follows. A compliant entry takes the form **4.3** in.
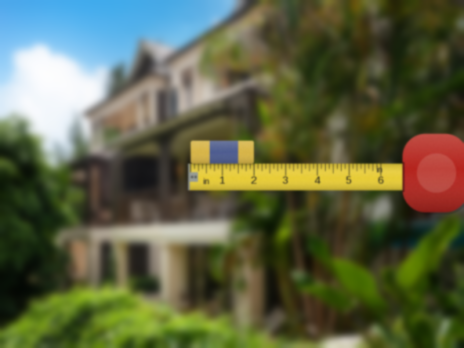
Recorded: **2** in
